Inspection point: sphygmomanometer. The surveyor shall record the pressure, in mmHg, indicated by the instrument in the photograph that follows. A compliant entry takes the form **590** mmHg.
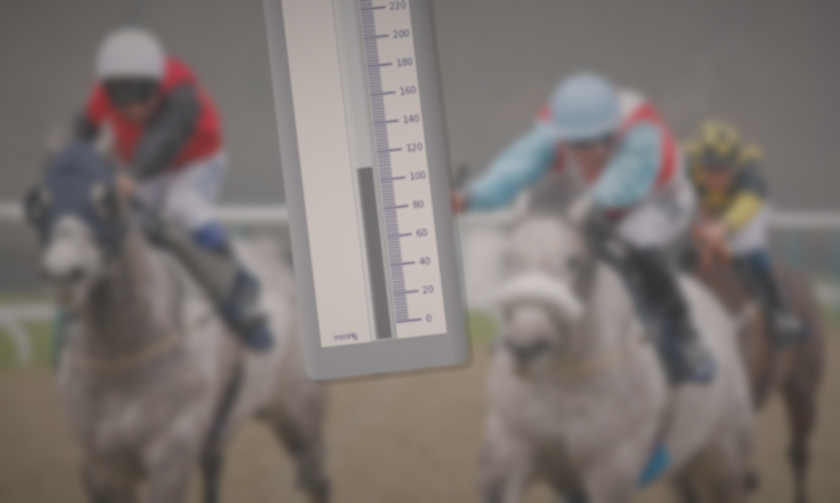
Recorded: **110** mmHg
